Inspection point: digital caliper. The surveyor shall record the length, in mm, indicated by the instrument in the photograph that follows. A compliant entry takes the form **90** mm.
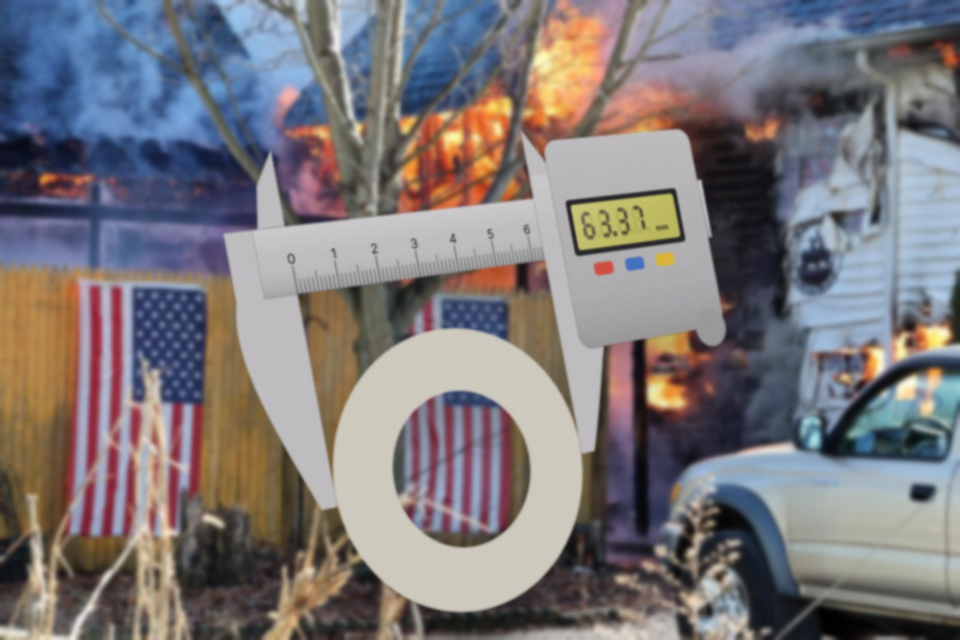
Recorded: **63.37** mm
